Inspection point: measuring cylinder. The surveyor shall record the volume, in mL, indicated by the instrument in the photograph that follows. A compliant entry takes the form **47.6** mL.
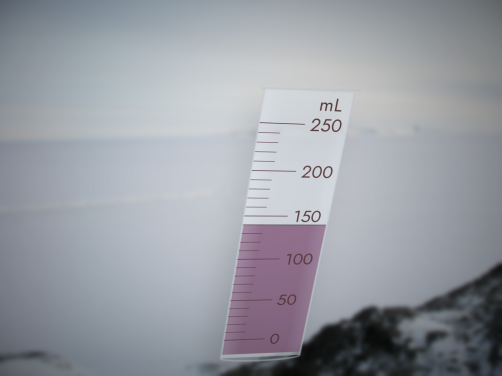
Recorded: **140** mL
